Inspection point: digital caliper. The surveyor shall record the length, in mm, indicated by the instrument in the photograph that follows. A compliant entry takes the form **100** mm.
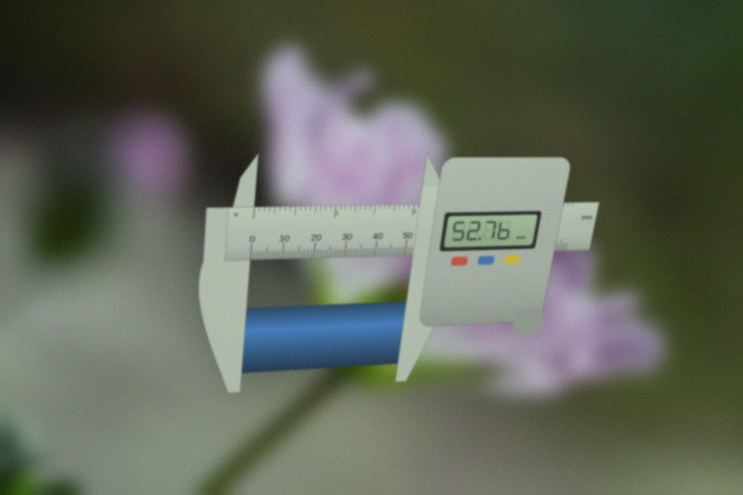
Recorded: **52.76** mm
